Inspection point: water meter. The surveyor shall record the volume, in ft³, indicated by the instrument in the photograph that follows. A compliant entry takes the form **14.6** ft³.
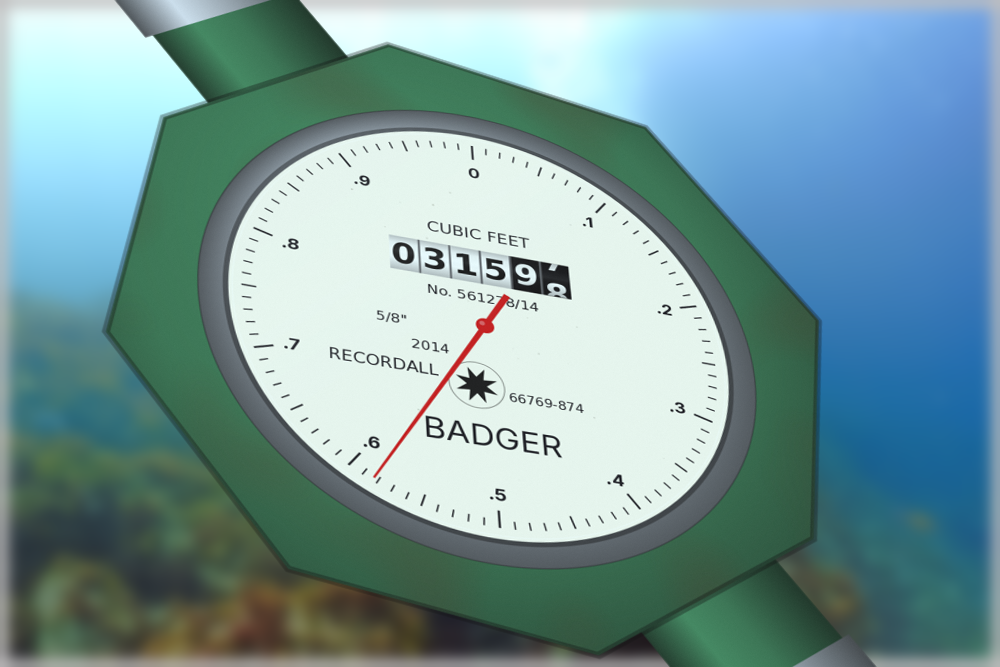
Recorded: **31597.58** ft³
